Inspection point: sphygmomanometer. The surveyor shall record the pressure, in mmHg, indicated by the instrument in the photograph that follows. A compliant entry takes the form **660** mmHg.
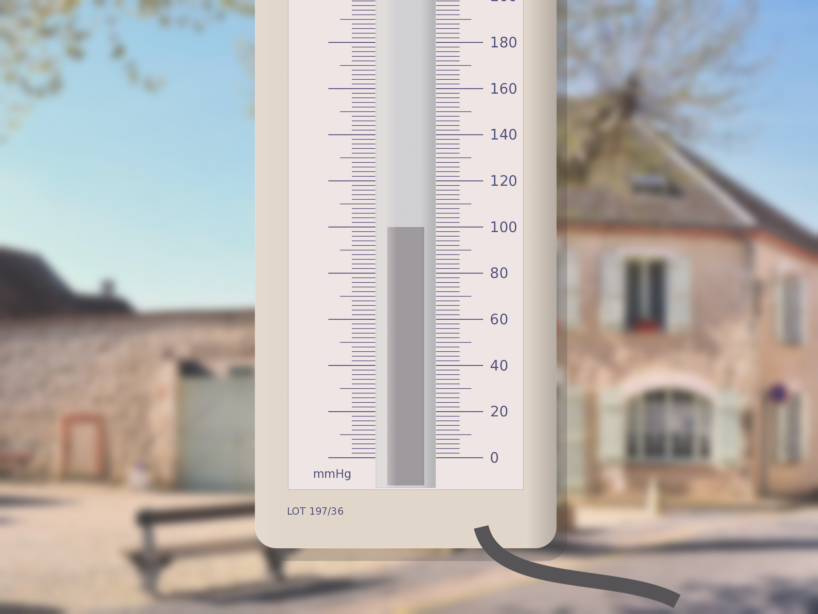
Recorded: **100** mmHg
